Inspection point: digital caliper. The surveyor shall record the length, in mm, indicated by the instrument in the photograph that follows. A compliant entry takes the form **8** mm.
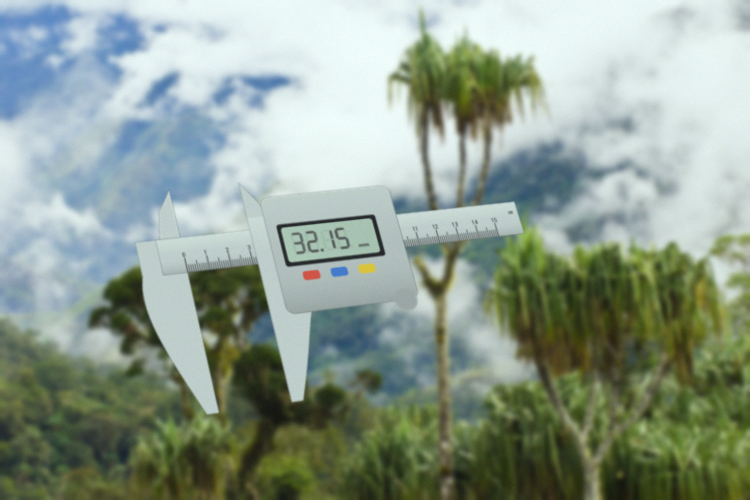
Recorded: **32.15** mm
